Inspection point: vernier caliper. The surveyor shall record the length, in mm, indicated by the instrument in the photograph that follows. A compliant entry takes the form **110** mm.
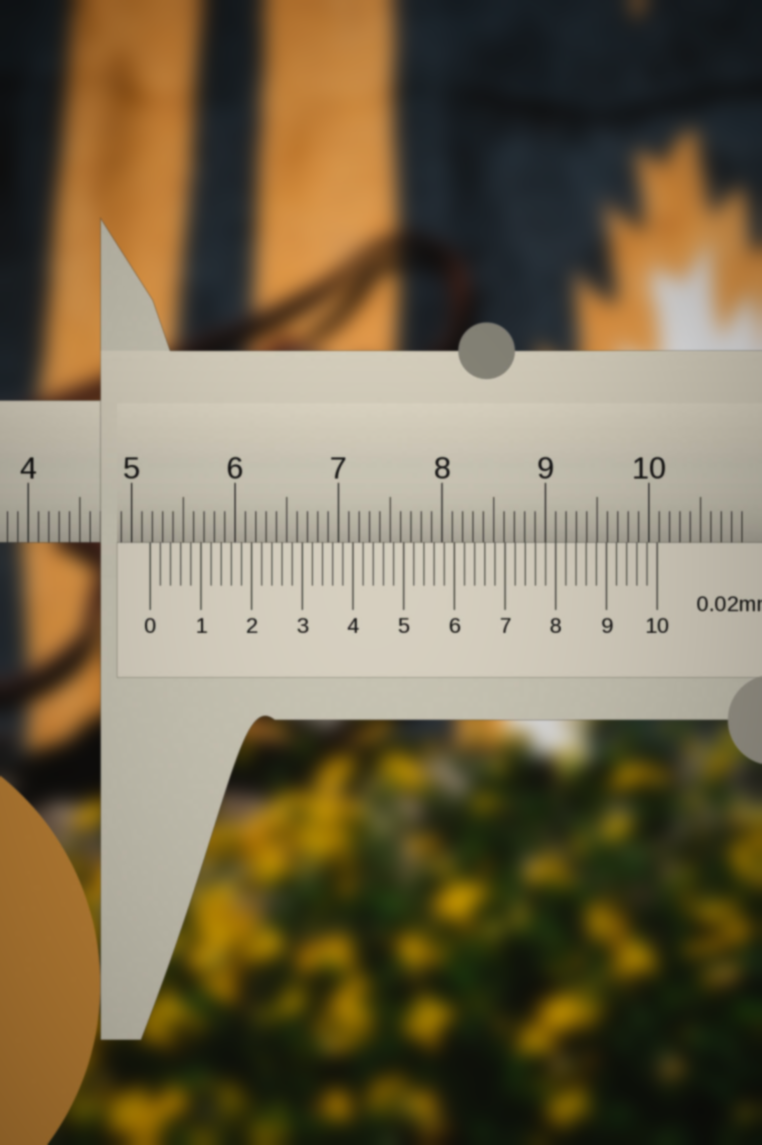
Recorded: **51.8** mm
